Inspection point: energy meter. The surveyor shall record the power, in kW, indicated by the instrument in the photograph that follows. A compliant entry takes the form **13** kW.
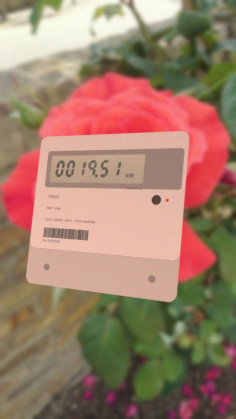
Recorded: **19.51** kW
